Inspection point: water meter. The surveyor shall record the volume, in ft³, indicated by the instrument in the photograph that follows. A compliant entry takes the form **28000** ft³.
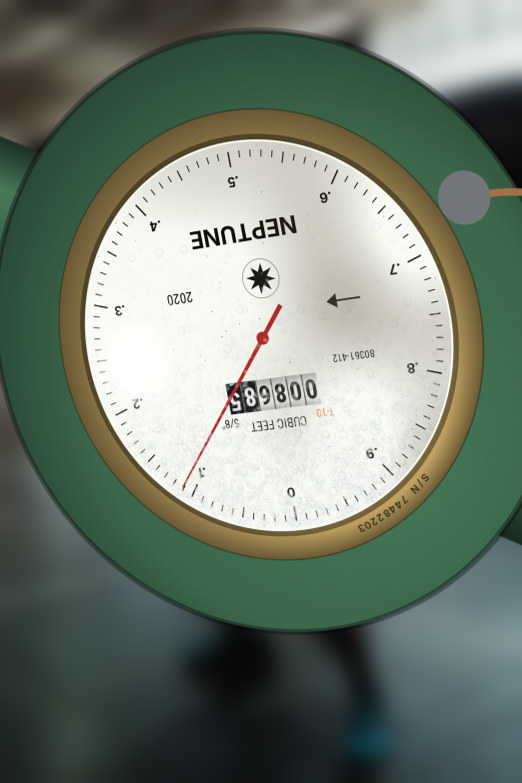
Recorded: **8685.11** ft³
